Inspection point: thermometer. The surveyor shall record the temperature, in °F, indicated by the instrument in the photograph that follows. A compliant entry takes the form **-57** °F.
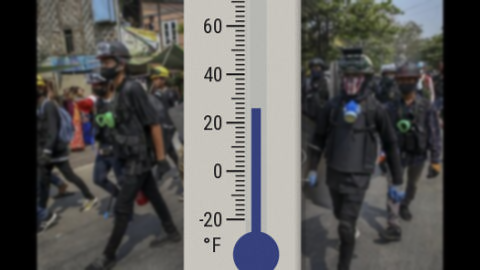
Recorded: **26** °F
